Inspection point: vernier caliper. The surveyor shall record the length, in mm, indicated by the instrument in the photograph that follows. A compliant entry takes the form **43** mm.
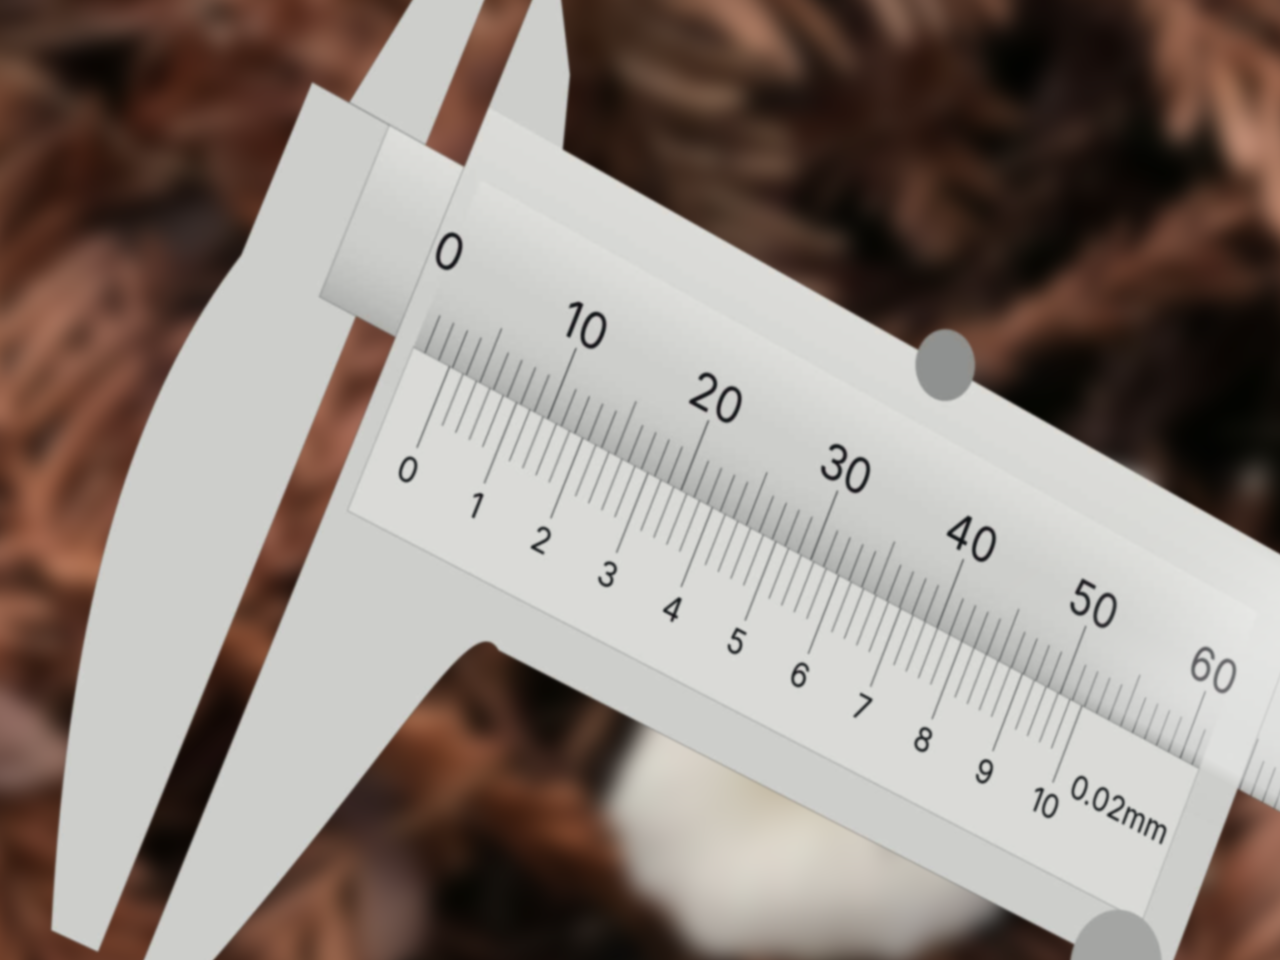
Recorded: **2.8** mm
